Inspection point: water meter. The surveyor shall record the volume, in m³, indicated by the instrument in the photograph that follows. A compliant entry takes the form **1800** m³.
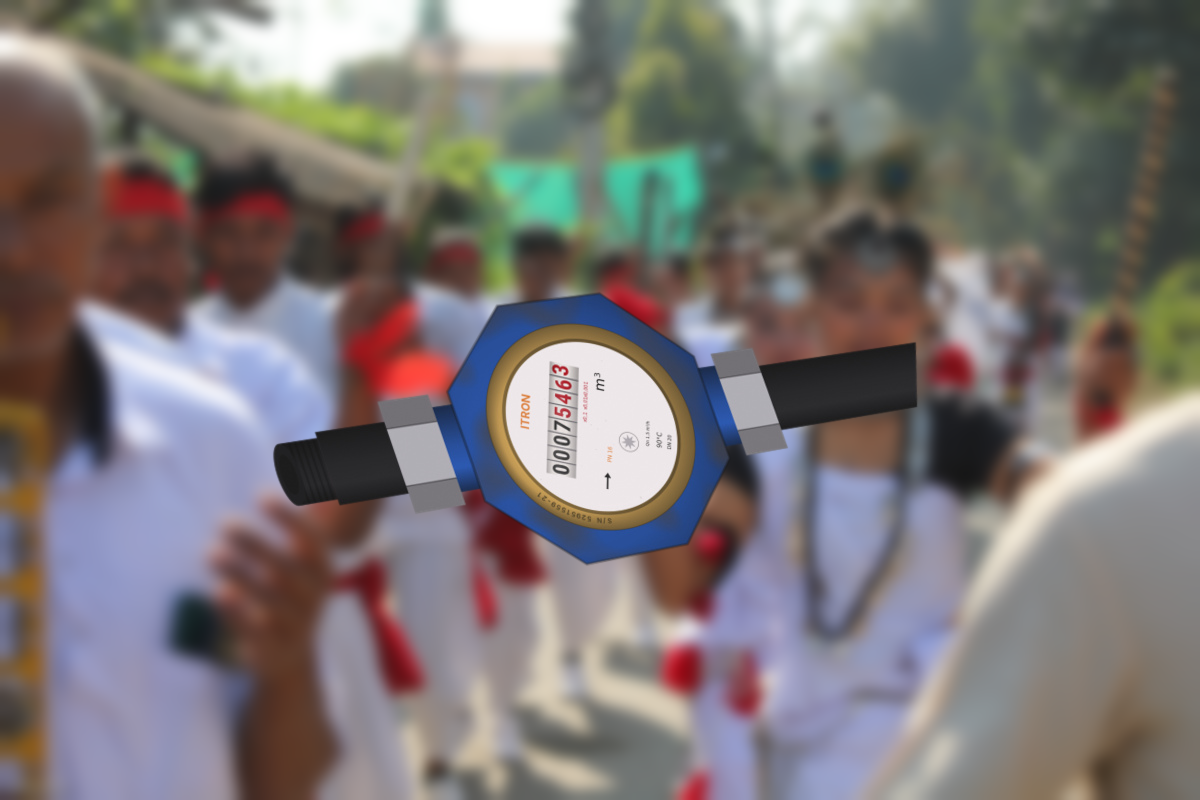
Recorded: **7.5463** m³
